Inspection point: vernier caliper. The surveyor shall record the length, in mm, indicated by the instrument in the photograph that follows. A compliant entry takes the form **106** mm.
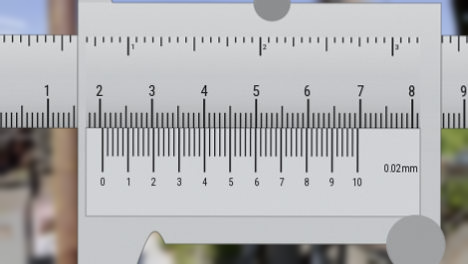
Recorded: **20.5** mm
